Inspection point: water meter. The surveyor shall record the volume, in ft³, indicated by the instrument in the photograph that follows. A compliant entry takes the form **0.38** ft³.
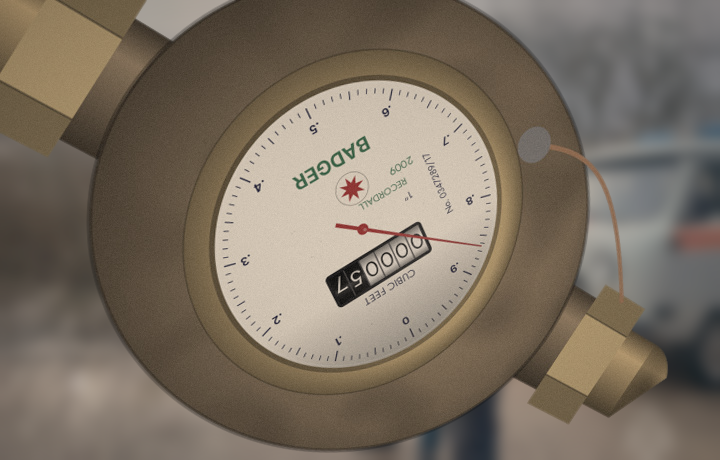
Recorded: **56.86** ft³
